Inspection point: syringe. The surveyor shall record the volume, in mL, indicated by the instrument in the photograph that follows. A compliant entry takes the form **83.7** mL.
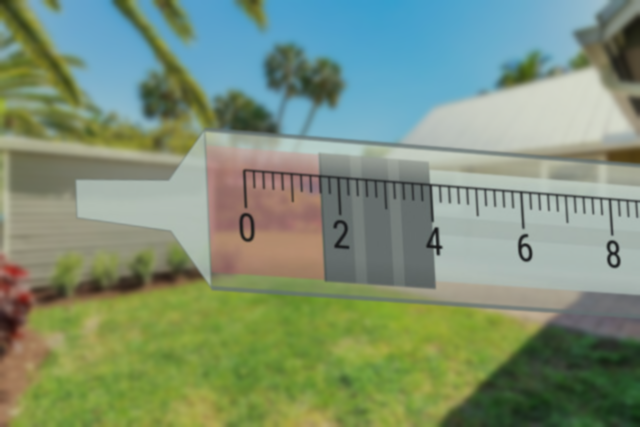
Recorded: **1.6** mL
